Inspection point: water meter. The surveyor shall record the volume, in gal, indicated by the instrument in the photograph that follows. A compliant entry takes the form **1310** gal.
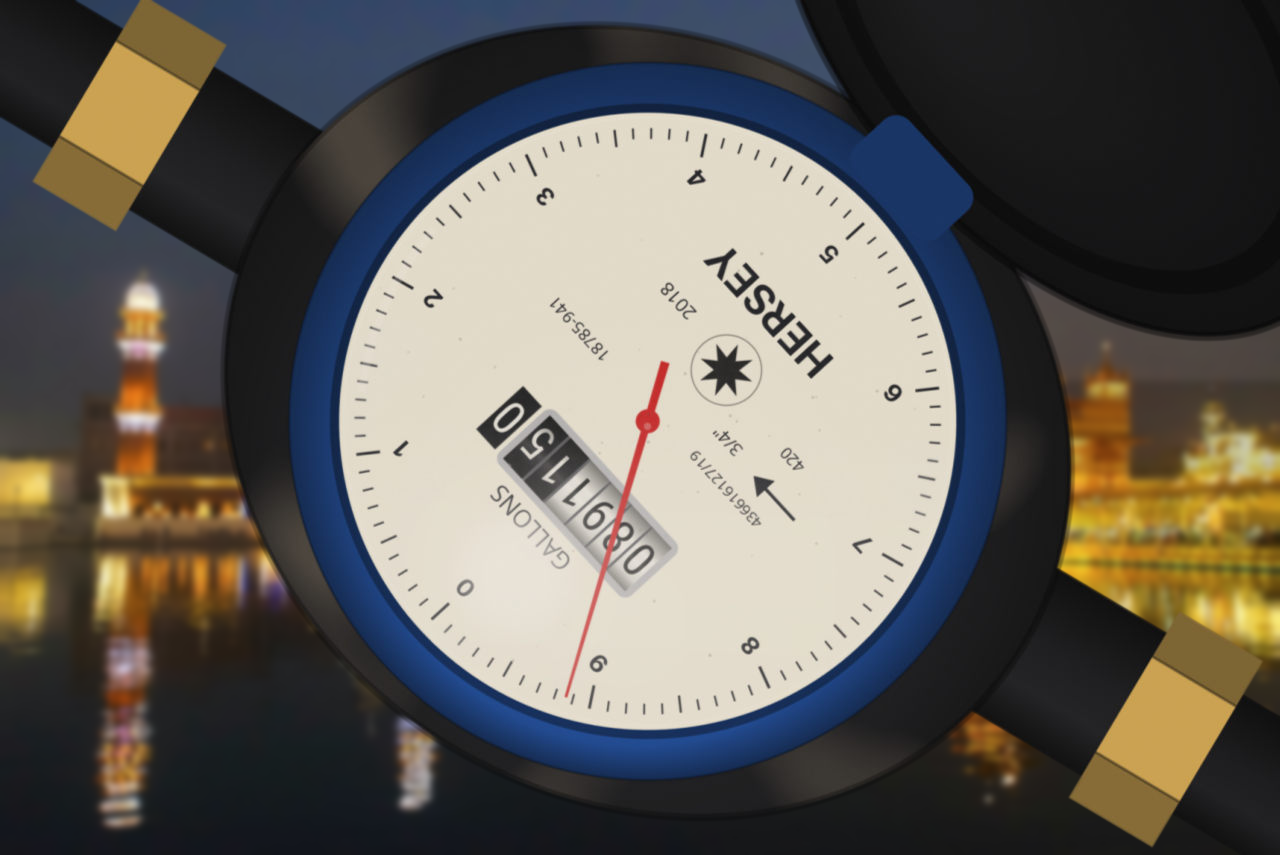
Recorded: **891149.1** gal
